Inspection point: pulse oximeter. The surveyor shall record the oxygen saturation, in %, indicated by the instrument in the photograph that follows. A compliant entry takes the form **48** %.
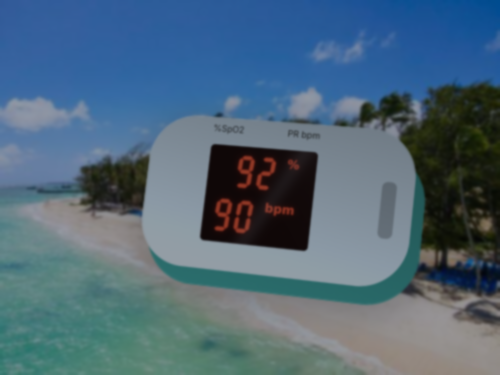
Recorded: **92** %
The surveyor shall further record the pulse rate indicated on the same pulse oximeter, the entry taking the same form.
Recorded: **90** bpm
